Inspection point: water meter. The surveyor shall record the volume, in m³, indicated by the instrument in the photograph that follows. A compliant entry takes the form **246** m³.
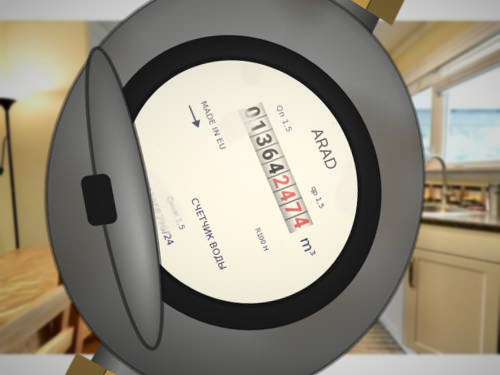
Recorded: **1364.2474** m³
